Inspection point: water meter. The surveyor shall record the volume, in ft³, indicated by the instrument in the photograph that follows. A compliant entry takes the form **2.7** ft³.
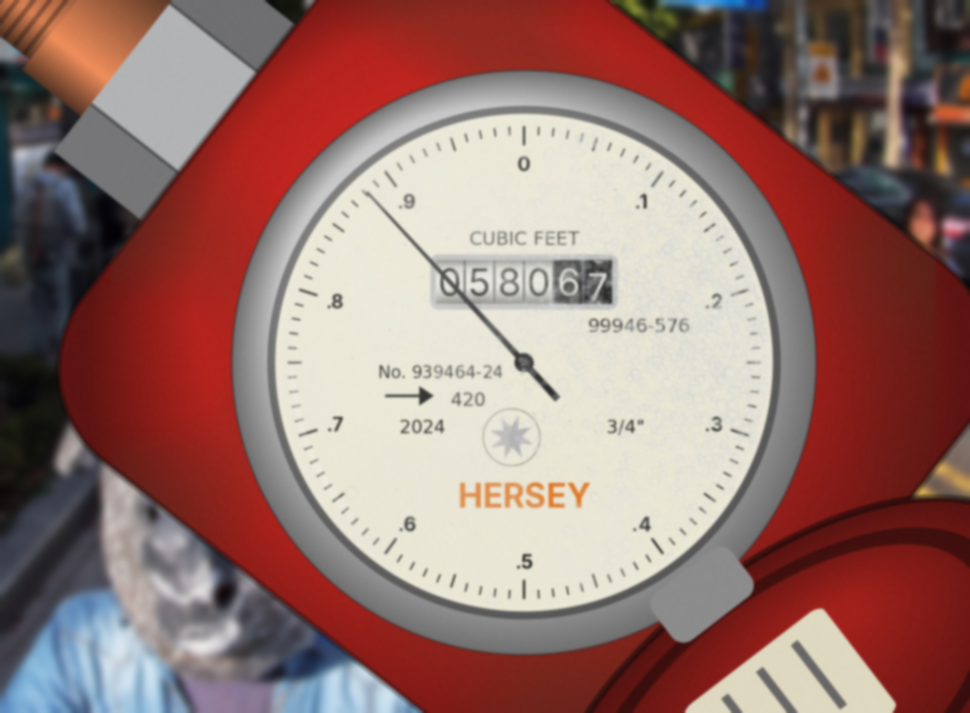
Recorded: **58066.88** ft³
